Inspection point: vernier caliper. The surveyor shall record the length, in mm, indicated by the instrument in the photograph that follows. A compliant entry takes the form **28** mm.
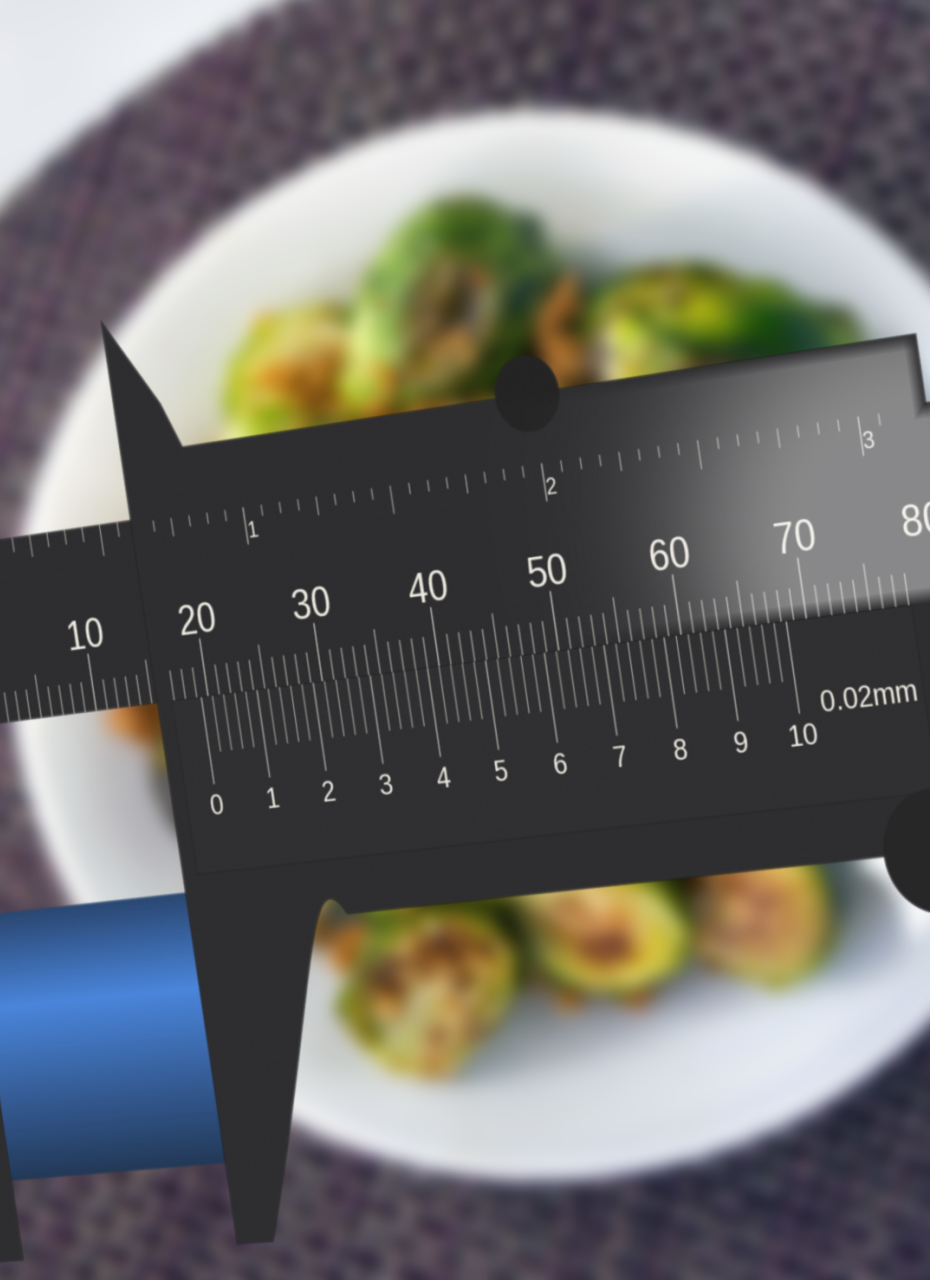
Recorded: **19.4** mm
